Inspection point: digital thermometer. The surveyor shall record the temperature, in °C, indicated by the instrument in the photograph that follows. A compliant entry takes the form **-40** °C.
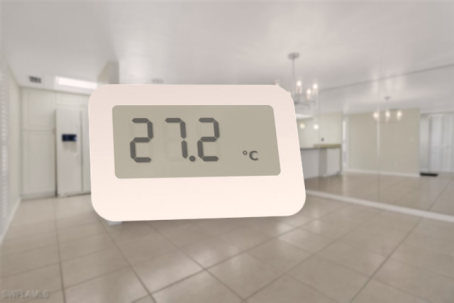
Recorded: **27.2** °C
